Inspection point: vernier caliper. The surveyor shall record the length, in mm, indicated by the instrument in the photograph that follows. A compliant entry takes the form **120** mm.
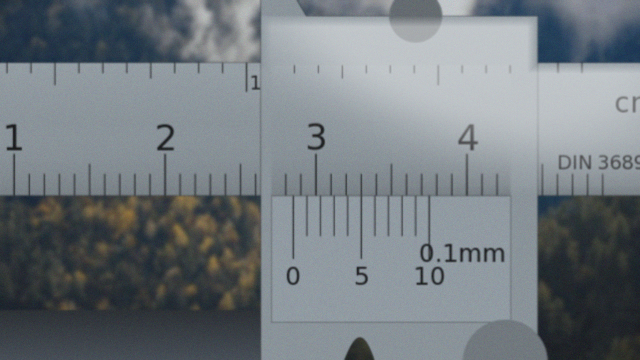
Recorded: **28.5** mm
